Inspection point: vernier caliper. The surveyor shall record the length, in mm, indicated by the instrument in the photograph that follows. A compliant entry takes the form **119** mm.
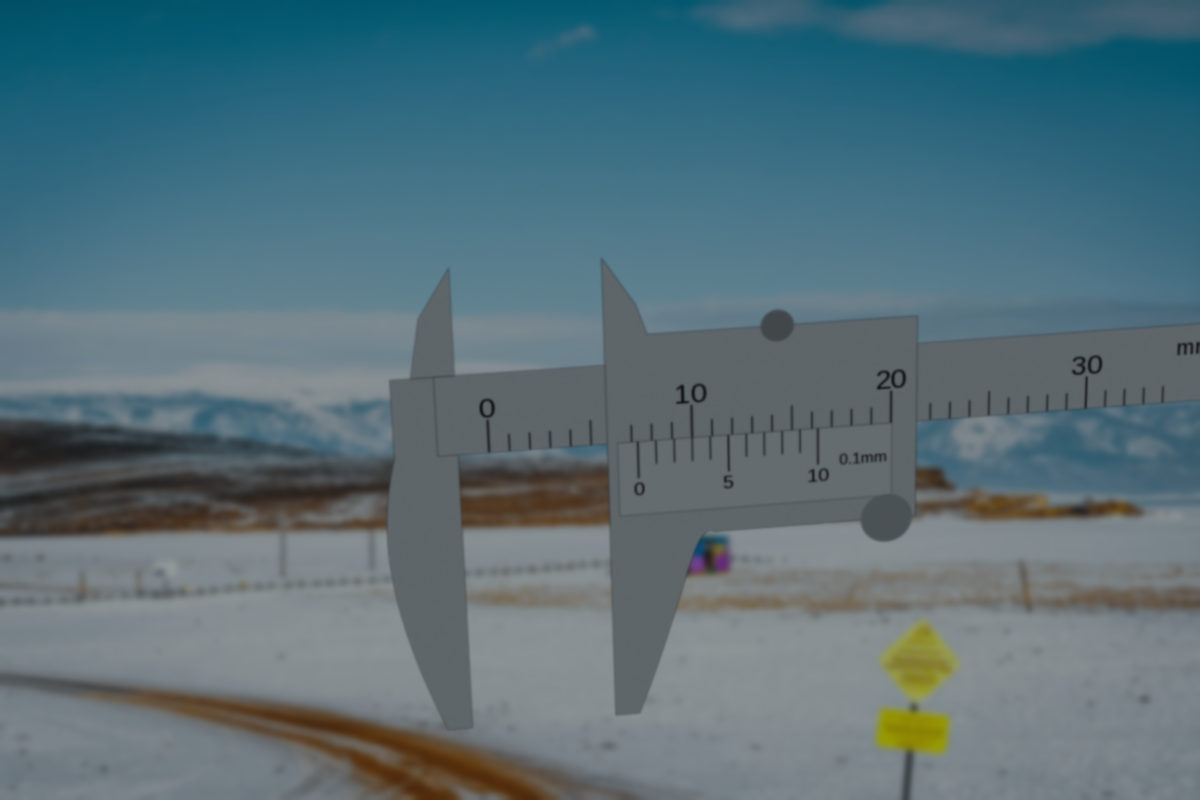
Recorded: **7.3** mm
